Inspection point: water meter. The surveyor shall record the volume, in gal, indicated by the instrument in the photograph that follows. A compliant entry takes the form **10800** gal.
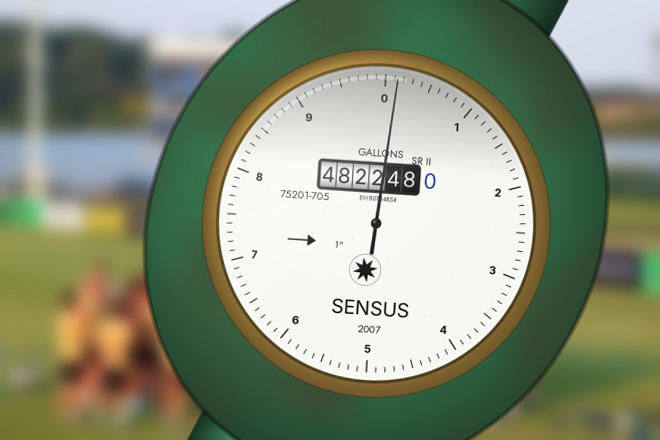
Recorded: **4822480.1** gal
